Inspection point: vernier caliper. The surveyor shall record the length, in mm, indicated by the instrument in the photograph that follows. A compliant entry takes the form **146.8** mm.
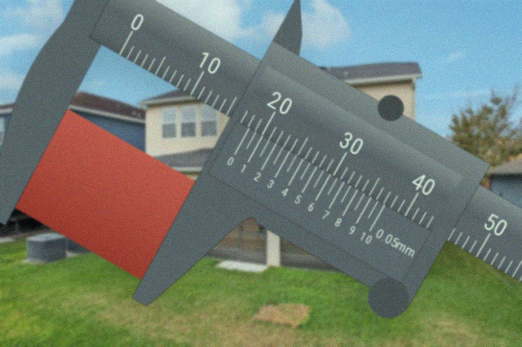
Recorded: **18.2** mm
